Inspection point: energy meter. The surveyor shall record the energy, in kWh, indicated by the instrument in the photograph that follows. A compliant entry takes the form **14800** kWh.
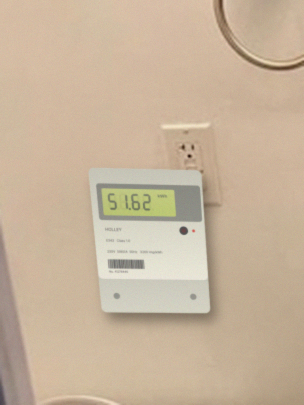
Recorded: **51.62** kWh
